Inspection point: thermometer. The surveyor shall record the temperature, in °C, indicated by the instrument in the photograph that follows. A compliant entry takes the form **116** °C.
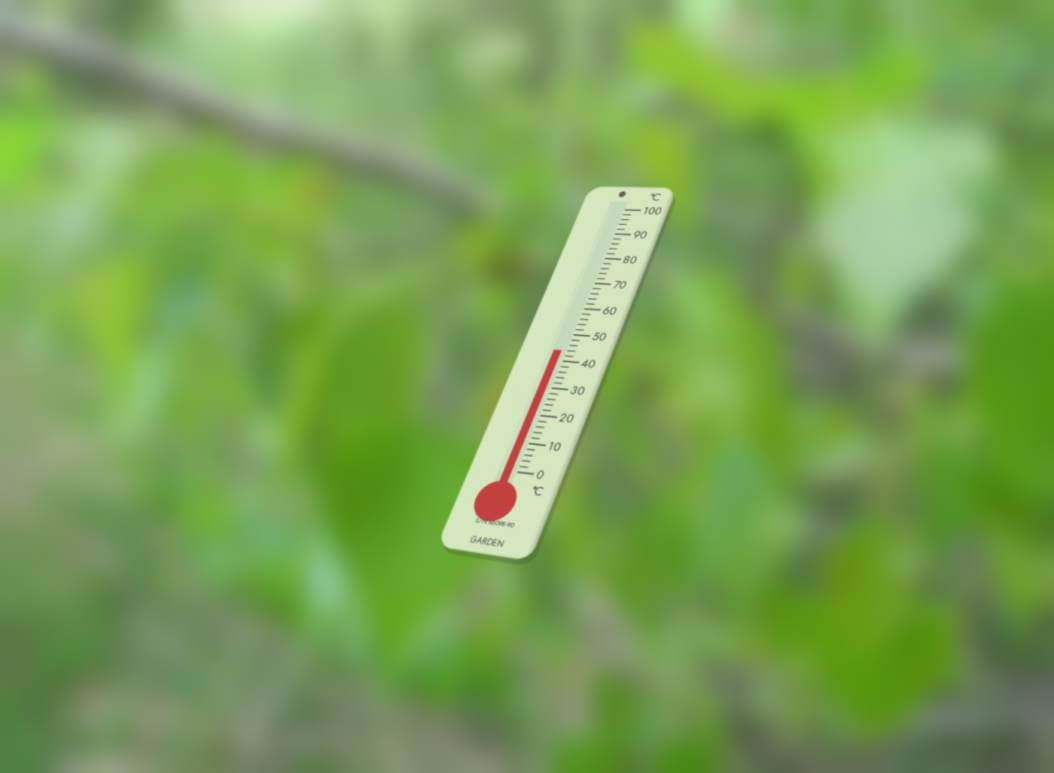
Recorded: **44** °C
